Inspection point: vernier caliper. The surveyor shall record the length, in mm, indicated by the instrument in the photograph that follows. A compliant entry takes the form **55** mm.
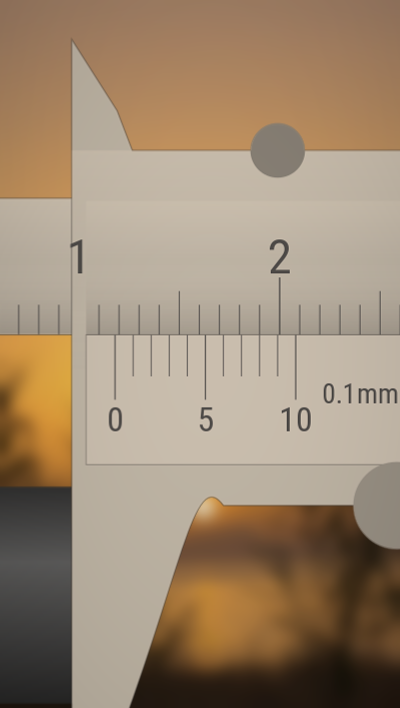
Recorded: **11.8** mm
